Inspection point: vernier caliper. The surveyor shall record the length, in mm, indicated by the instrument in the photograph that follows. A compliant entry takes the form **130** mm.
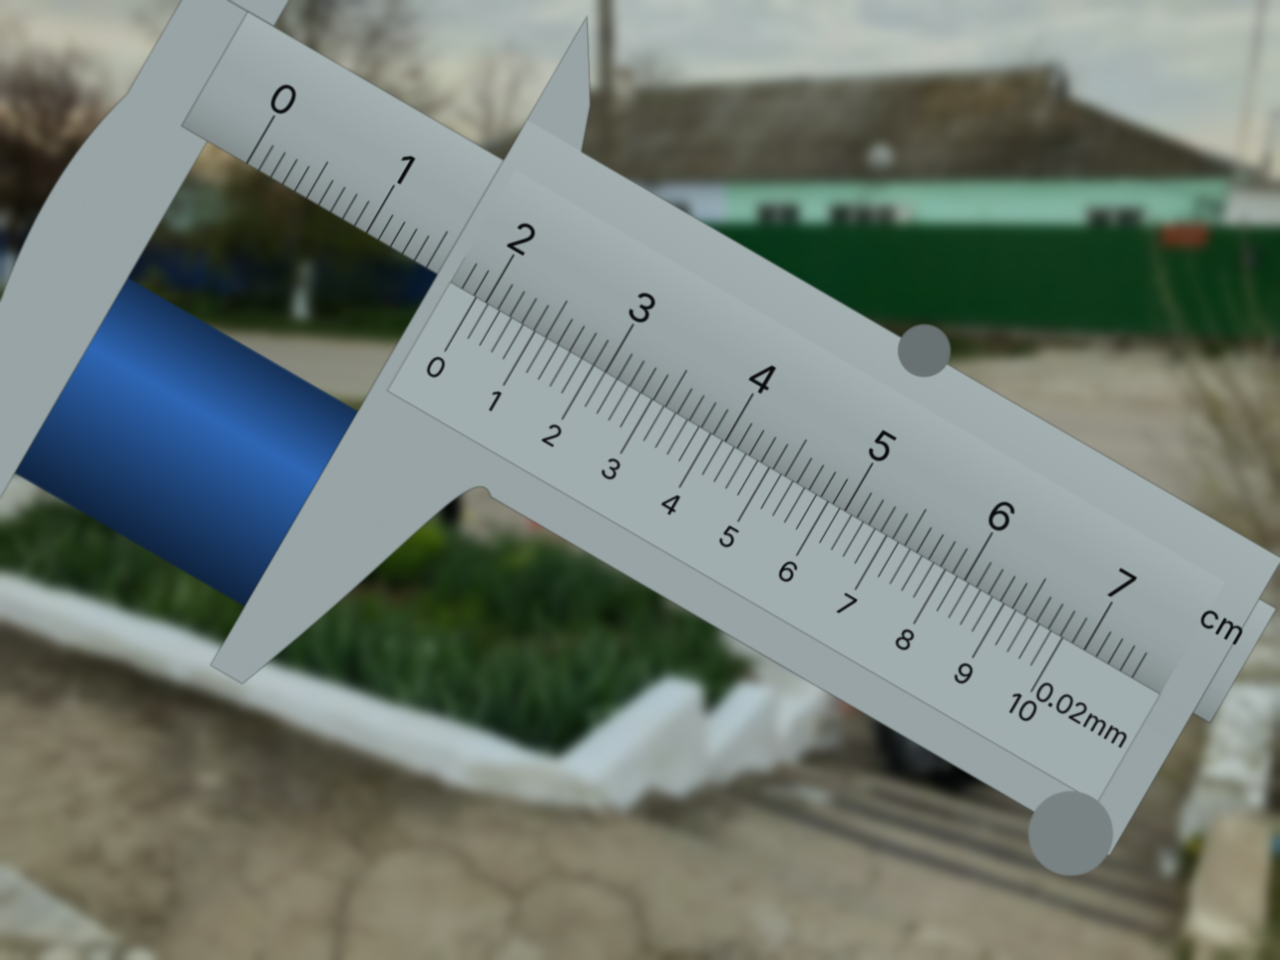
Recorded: **19.2** mm
